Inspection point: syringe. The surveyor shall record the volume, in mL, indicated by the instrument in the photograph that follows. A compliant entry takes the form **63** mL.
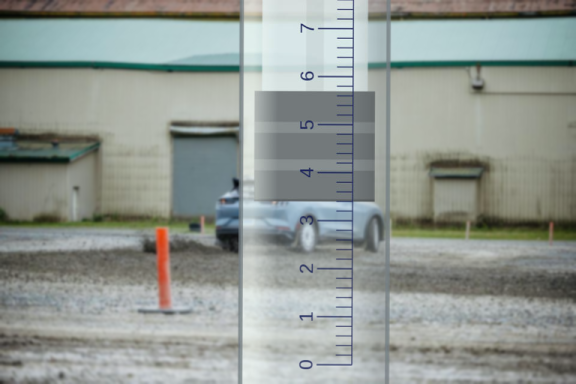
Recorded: **3.4** mL
